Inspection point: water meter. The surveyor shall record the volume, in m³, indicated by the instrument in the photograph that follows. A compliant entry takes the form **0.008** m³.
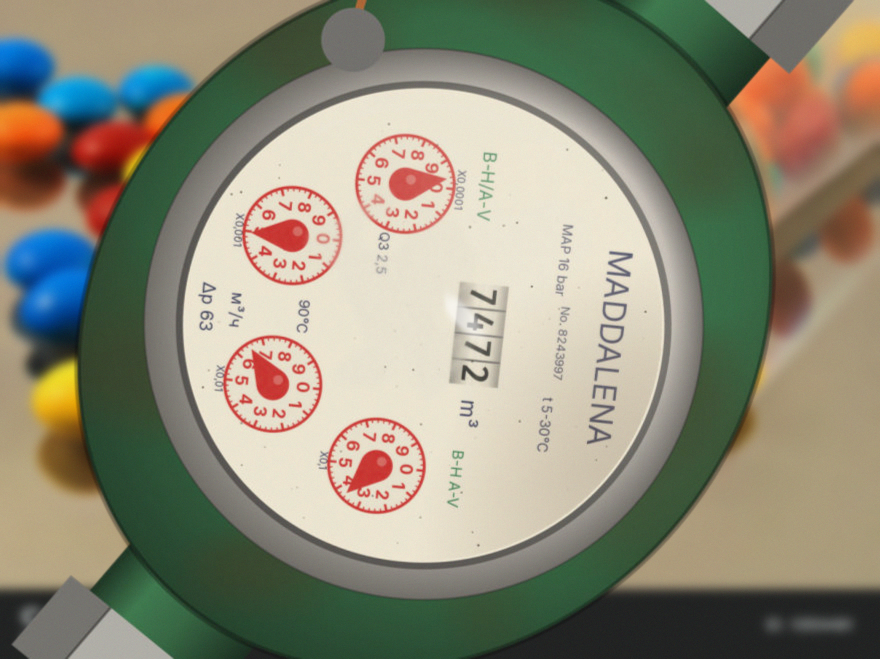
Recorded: **7472.3649** m³
